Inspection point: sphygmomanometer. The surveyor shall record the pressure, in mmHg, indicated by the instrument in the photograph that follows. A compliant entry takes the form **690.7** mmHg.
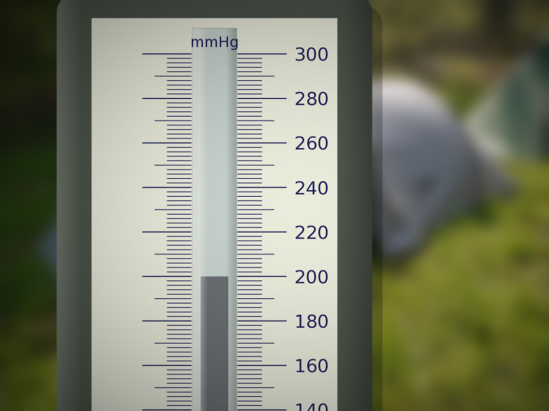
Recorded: **200** mmHg
